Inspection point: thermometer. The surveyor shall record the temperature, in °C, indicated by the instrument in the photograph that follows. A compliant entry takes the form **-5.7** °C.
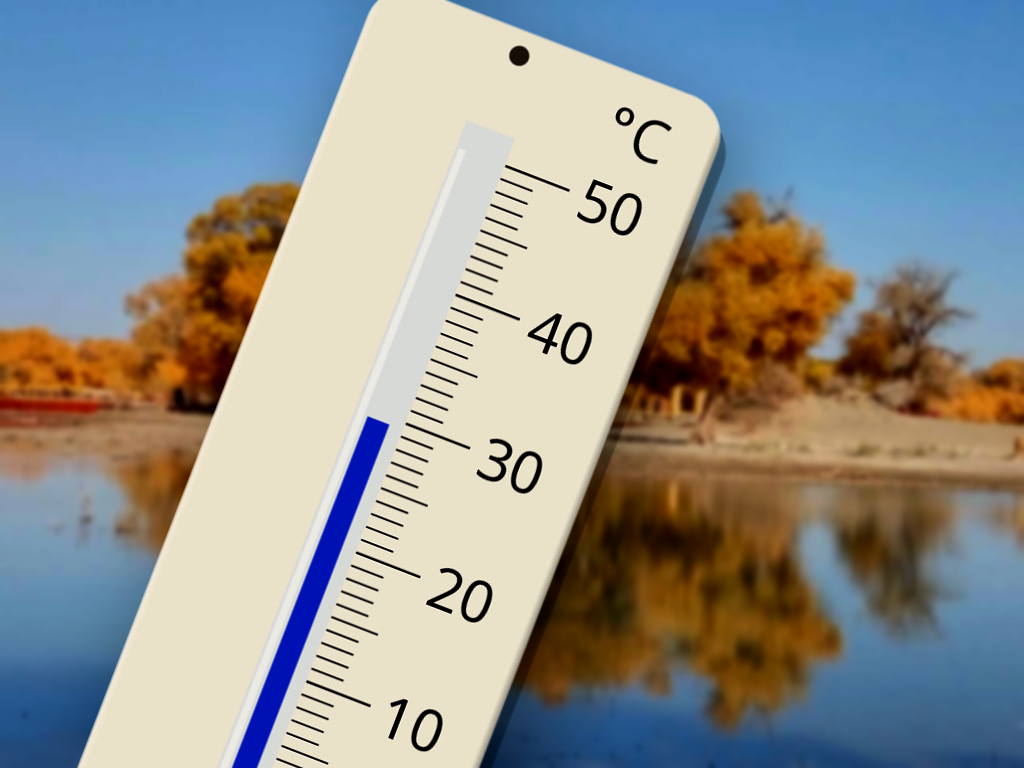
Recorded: **29.5** °C
